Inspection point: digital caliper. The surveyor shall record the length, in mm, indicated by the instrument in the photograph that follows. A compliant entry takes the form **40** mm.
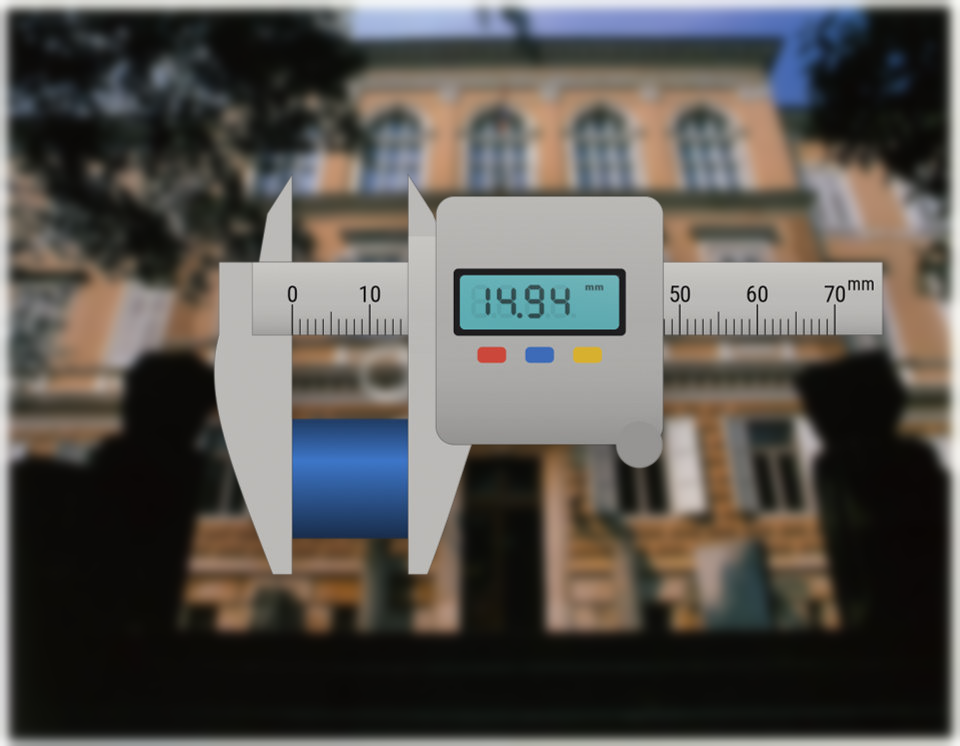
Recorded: **14.94** mm
